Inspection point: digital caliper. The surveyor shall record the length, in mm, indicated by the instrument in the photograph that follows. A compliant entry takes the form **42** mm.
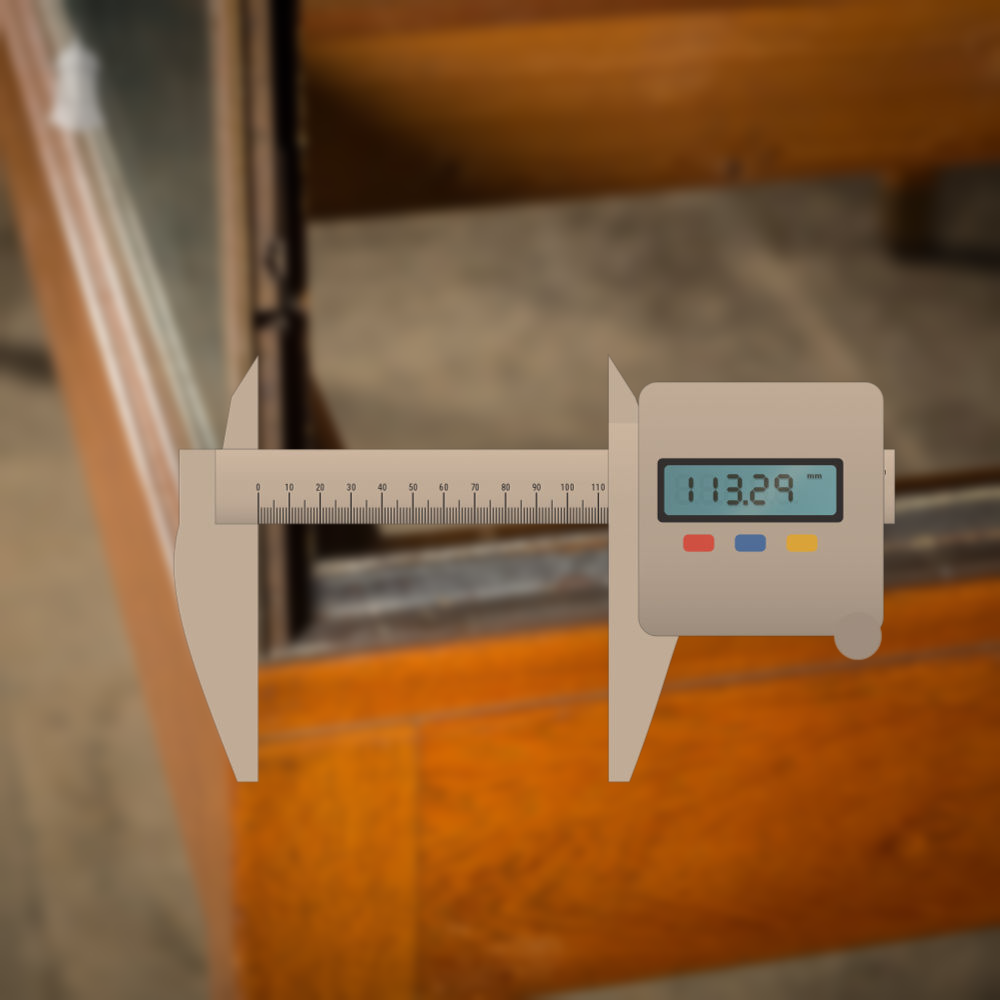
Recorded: **113.29** mm
